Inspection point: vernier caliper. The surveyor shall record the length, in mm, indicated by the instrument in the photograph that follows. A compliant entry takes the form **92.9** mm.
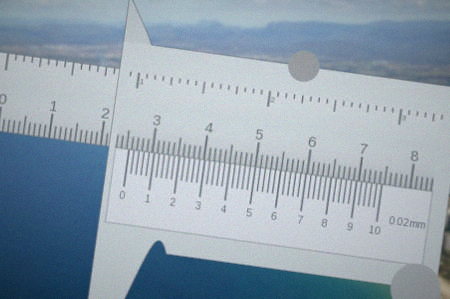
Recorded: **25.5** mm
